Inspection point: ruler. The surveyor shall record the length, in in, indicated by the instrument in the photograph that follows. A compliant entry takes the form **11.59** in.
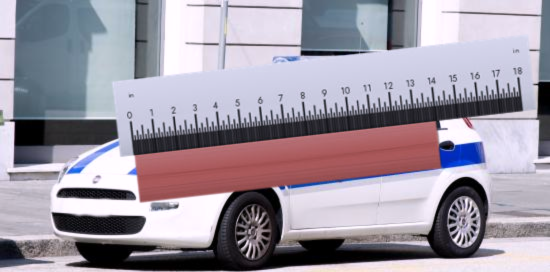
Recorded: **14** in
